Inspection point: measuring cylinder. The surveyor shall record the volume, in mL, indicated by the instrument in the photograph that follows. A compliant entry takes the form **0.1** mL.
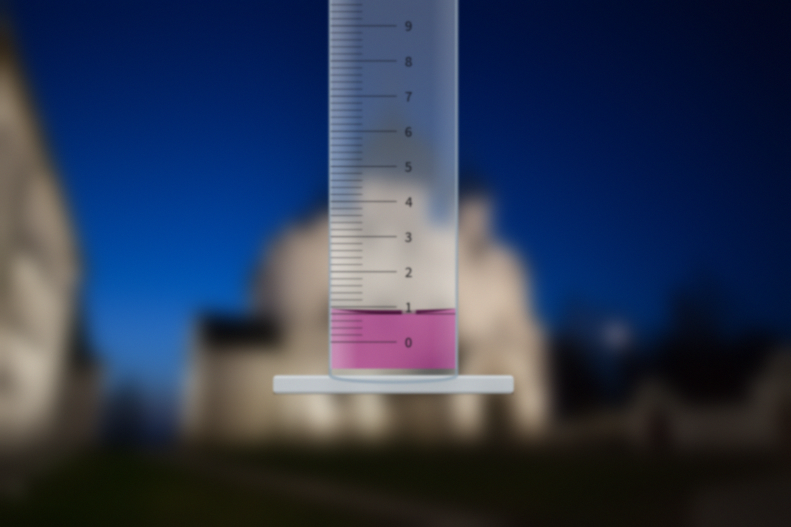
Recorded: **0.8** mL
